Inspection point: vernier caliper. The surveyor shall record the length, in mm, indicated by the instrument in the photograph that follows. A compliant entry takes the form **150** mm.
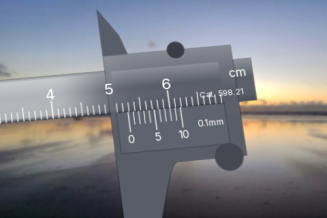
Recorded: **52.8** mm
